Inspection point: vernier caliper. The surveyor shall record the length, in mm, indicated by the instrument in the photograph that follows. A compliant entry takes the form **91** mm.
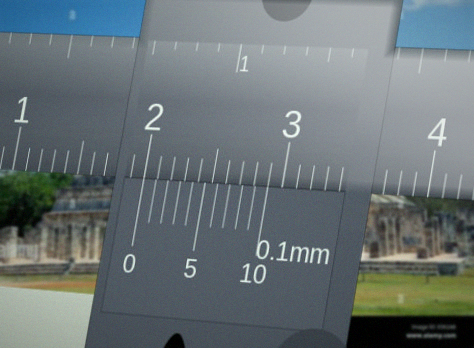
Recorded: **20.0** mm
